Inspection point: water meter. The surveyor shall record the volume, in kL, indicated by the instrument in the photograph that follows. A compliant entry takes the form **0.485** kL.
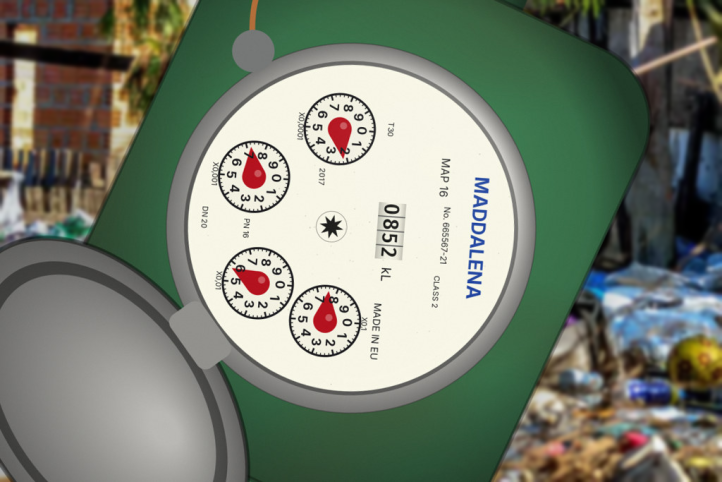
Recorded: **852.7572** kL
